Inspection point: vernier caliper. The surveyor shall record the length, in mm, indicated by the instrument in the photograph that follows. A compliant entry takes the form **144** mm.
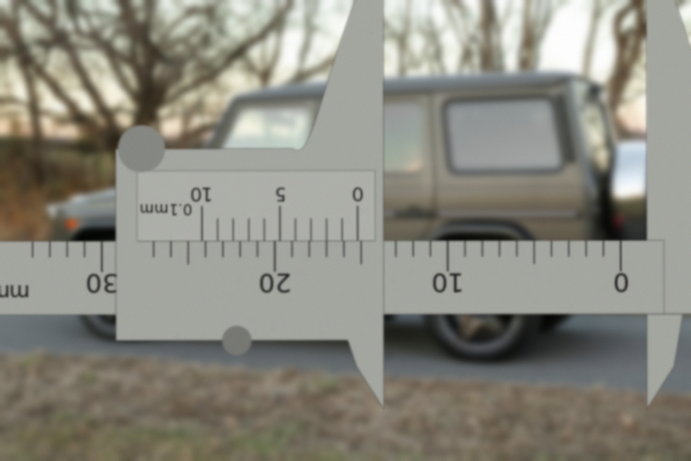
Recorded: **15.2** mm
